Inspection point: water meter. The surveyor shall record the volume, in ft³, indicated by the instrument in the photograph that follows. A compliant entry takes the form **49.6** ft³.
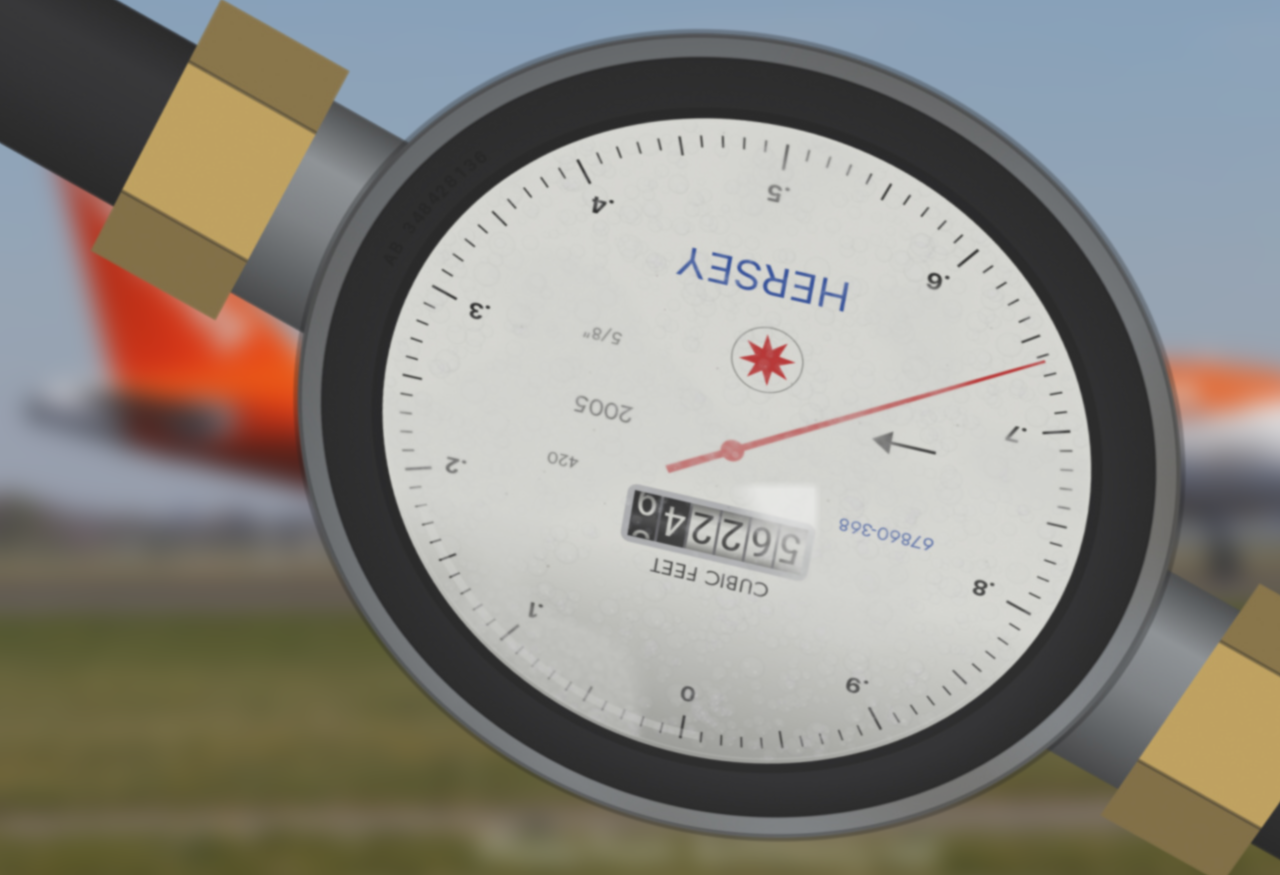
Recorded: **562248.66** ft³
